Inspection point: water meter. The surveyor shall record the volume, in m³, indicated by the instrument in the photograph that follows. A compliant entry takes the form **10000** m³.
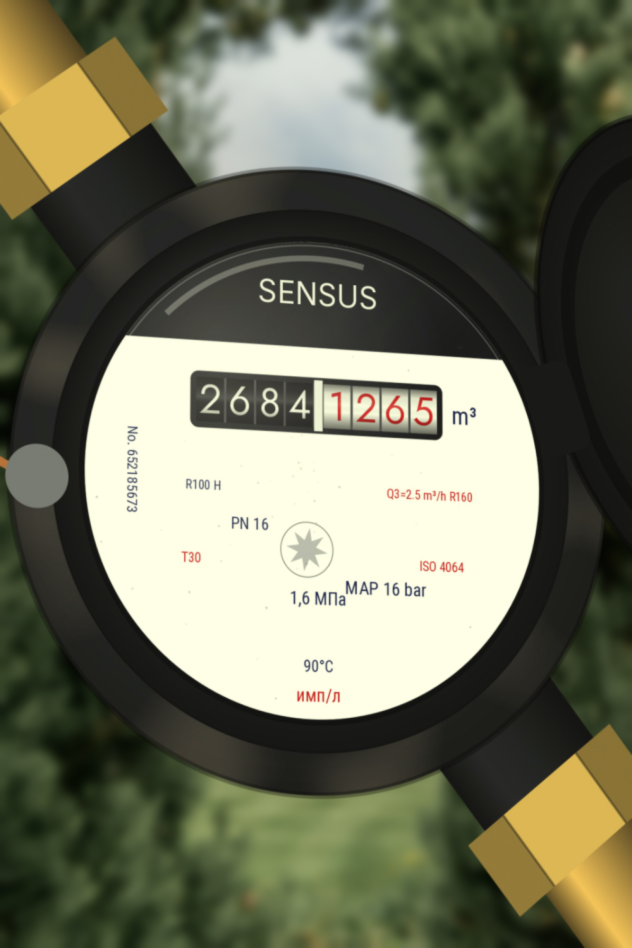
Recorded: **2684.1265** m³
